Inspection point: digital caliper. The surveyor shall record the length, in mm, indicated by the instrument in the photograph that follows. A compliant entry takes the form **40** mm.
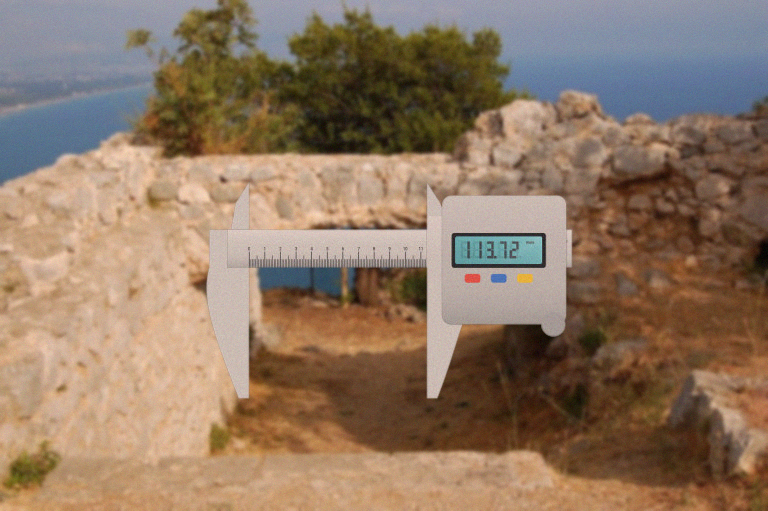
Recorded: **113.72** mm
